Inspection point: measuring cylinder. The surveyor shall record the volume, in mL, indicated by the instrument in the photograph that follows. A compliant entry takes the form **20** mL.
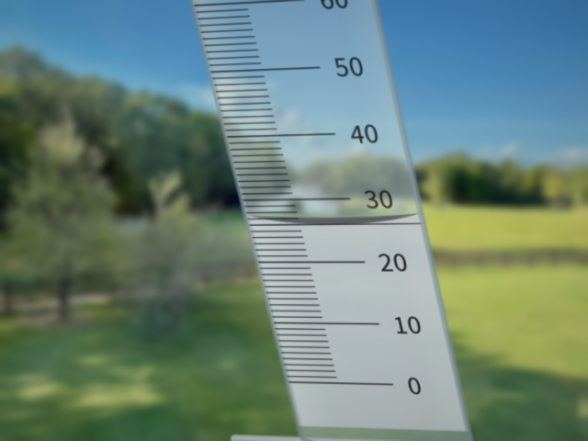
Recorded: **26** mL
